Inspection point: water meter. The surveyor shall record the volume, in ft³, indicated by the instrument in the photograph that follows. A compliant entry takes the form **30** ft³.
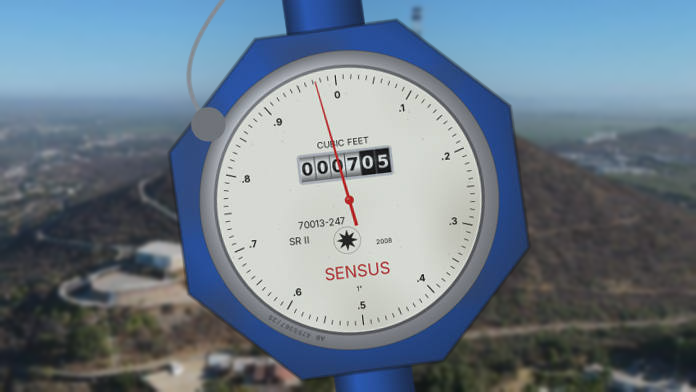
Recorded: **704.97** ft³
